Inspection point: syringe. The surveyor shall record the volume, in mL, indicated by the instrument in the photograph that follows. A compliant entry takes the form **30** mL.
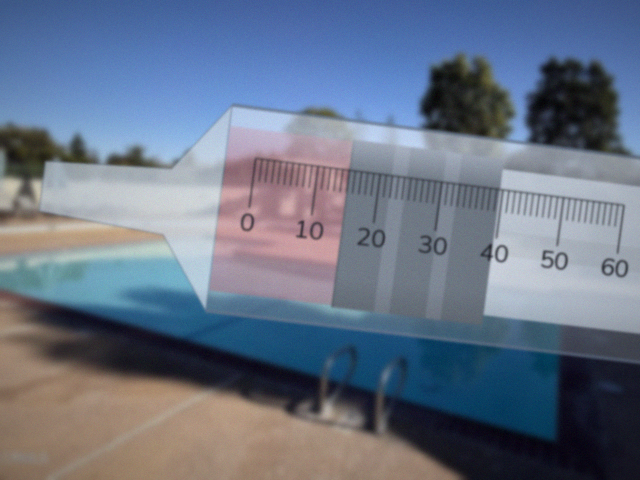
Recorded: **15** mL
